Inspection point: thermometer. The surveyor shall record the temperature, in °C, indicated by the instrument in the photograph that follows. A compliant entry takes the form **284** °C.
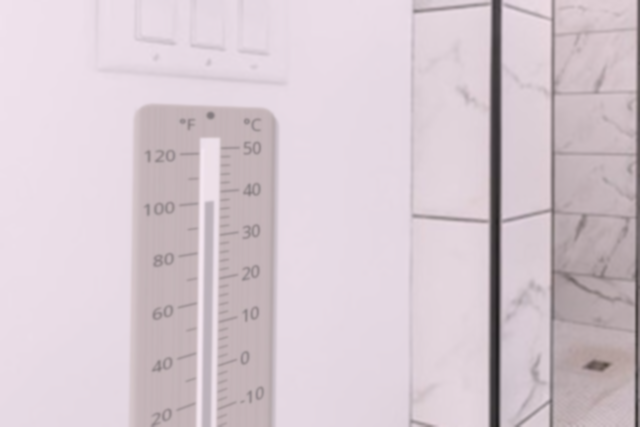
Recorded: **38** °C
